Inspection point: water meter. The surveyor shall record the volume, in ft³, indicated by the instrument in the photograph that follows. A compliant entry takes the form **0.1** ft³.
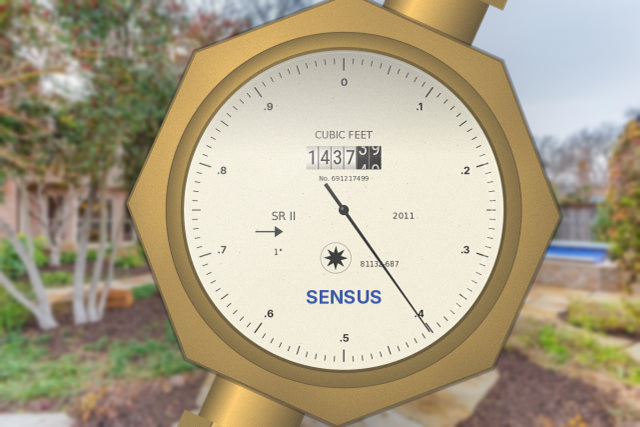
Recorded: **143739.40** ft³
